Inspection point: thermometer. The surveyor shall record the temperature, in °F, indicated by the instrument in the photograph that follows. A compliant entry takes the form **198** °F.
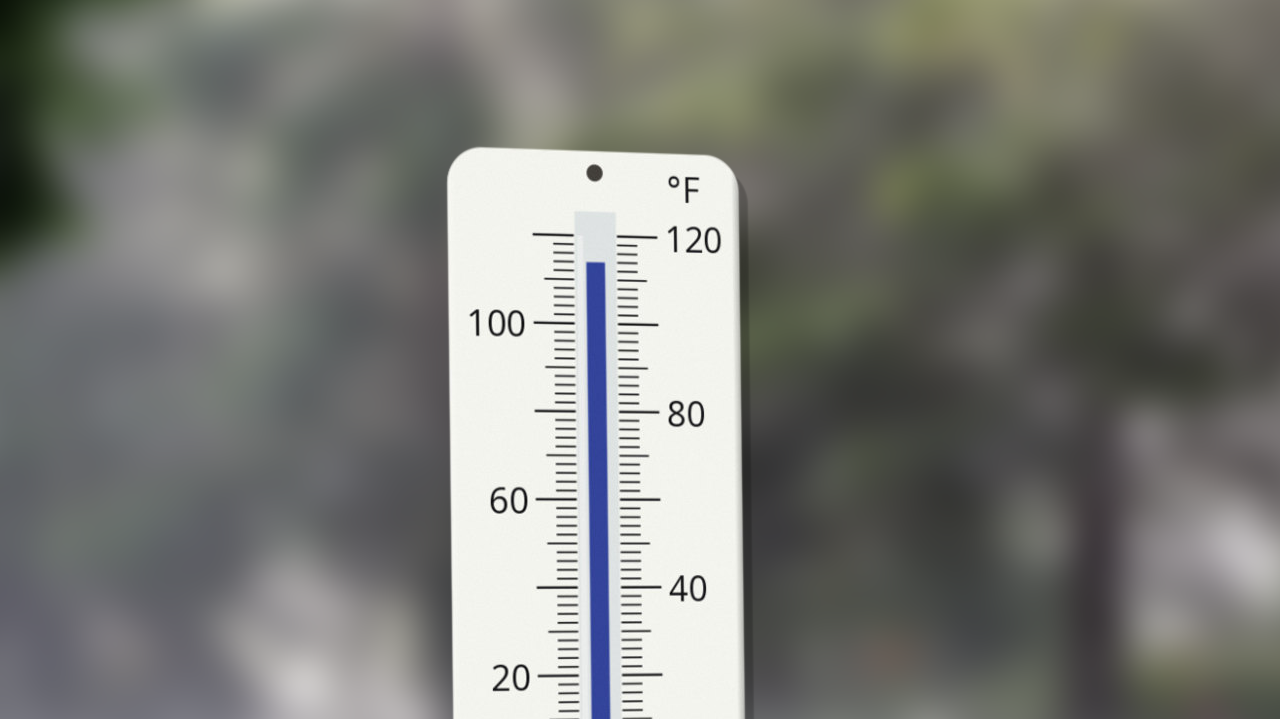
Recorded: **114** °F
